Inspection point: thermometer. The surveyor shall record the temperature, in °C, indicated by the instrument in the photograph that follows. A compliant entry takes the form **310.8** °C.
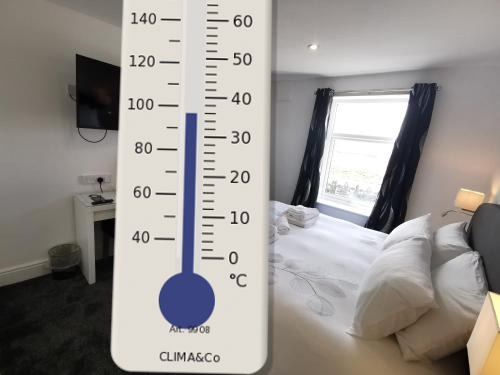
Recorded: **36** °C
